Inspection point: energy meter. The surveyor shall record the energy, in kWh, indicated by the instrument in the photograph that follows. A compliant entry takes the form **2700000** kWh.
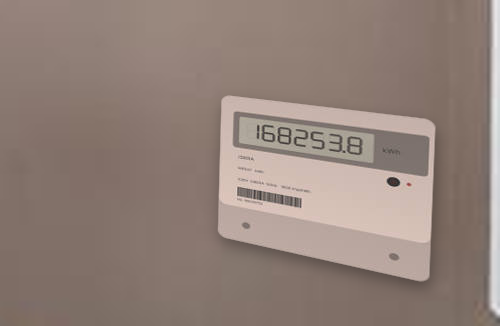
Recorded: **168253.8** kWh
